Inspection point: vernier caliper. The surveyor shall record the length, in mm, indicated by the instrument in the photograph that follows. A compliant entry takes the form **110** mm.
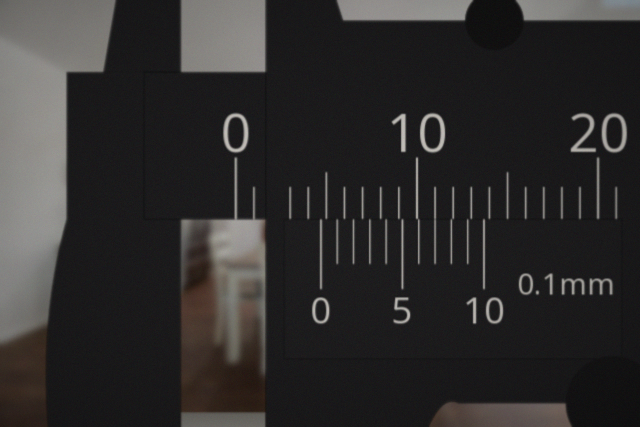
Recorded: **4.7** mm
